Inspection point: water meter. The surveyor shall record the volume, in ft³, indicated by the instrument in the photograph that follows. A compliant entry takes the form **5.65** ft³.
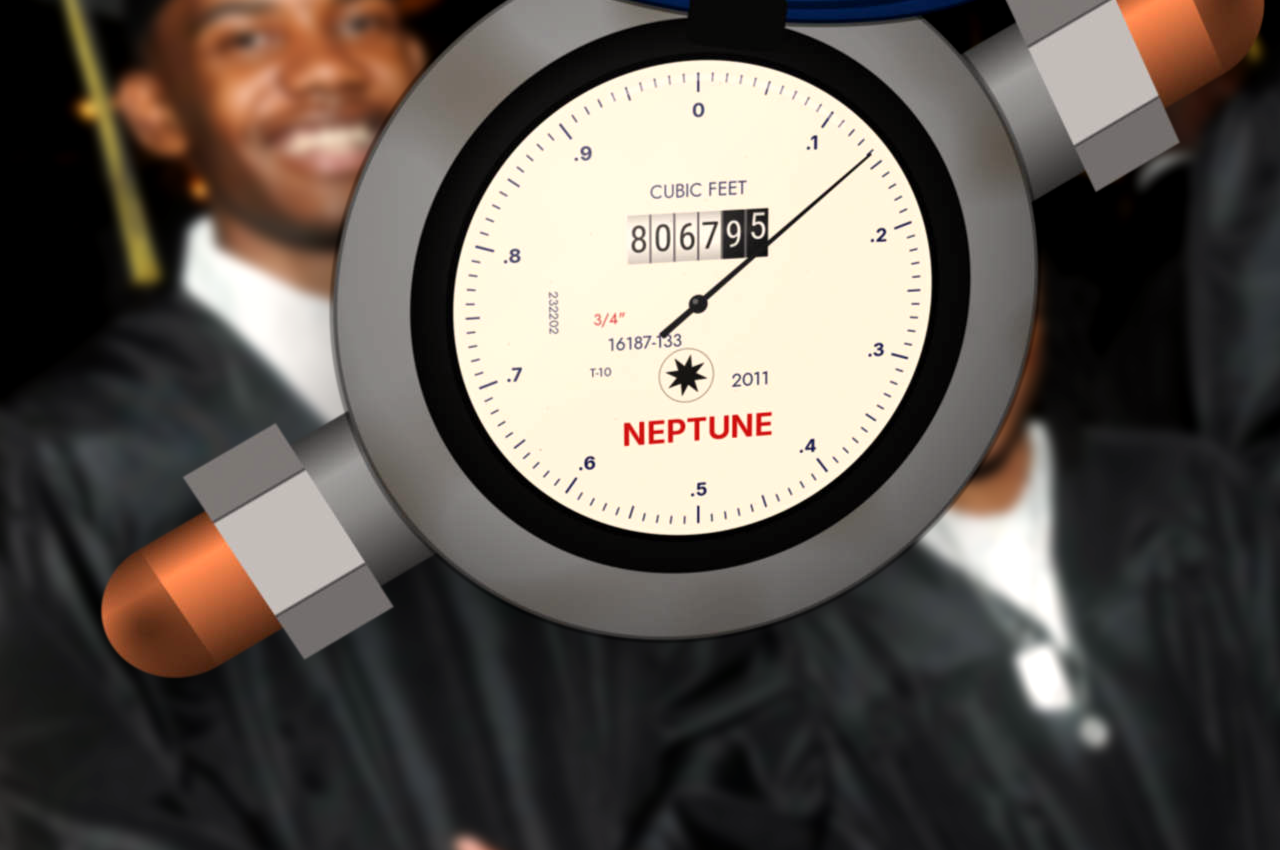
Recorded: **806795.14** ft³
